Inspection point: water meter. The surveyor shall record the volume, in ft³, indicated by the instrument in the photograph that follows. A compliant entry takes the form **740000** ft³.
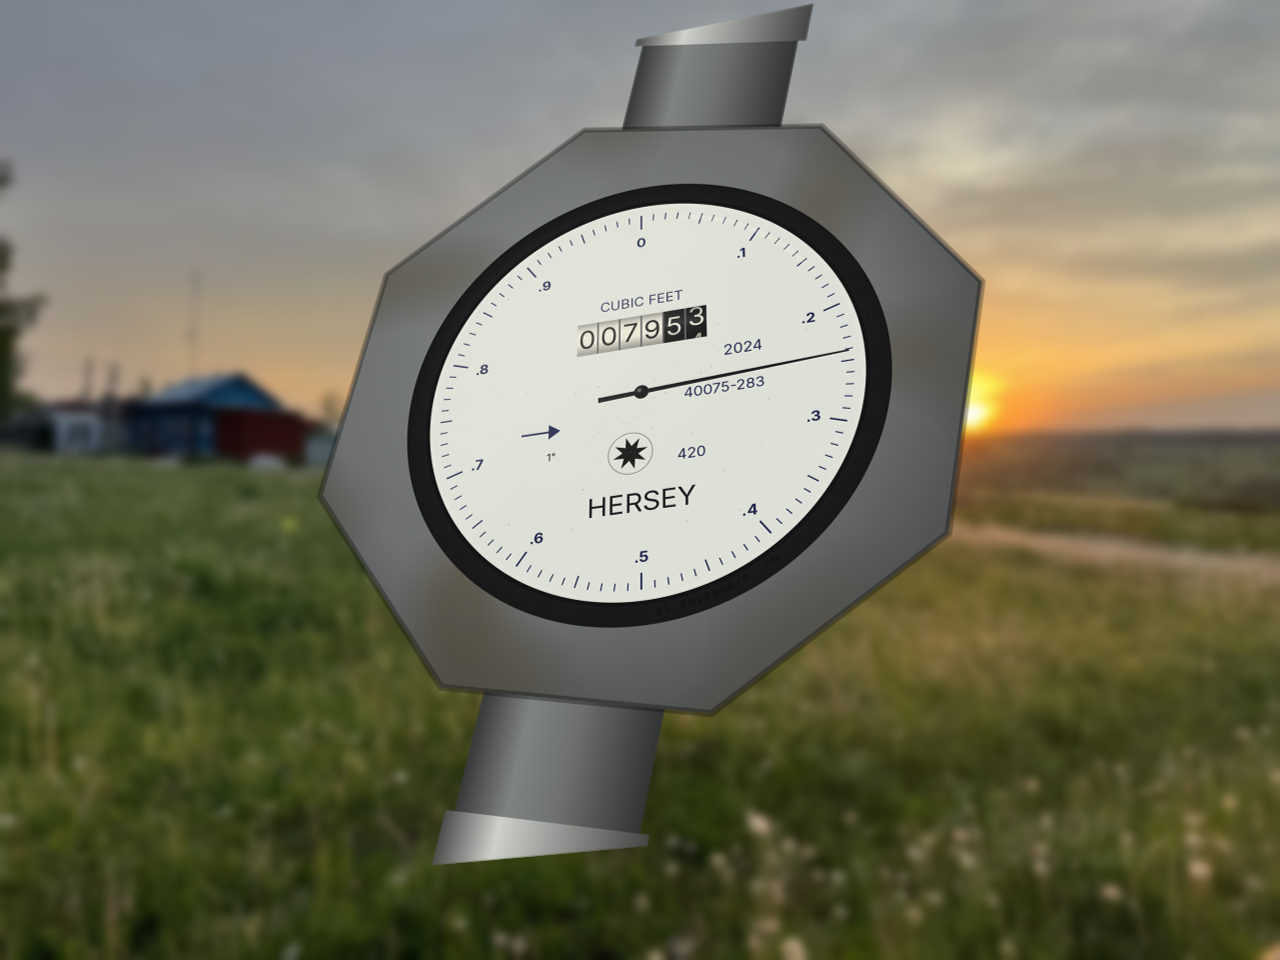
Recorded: **7953.24** ft³
